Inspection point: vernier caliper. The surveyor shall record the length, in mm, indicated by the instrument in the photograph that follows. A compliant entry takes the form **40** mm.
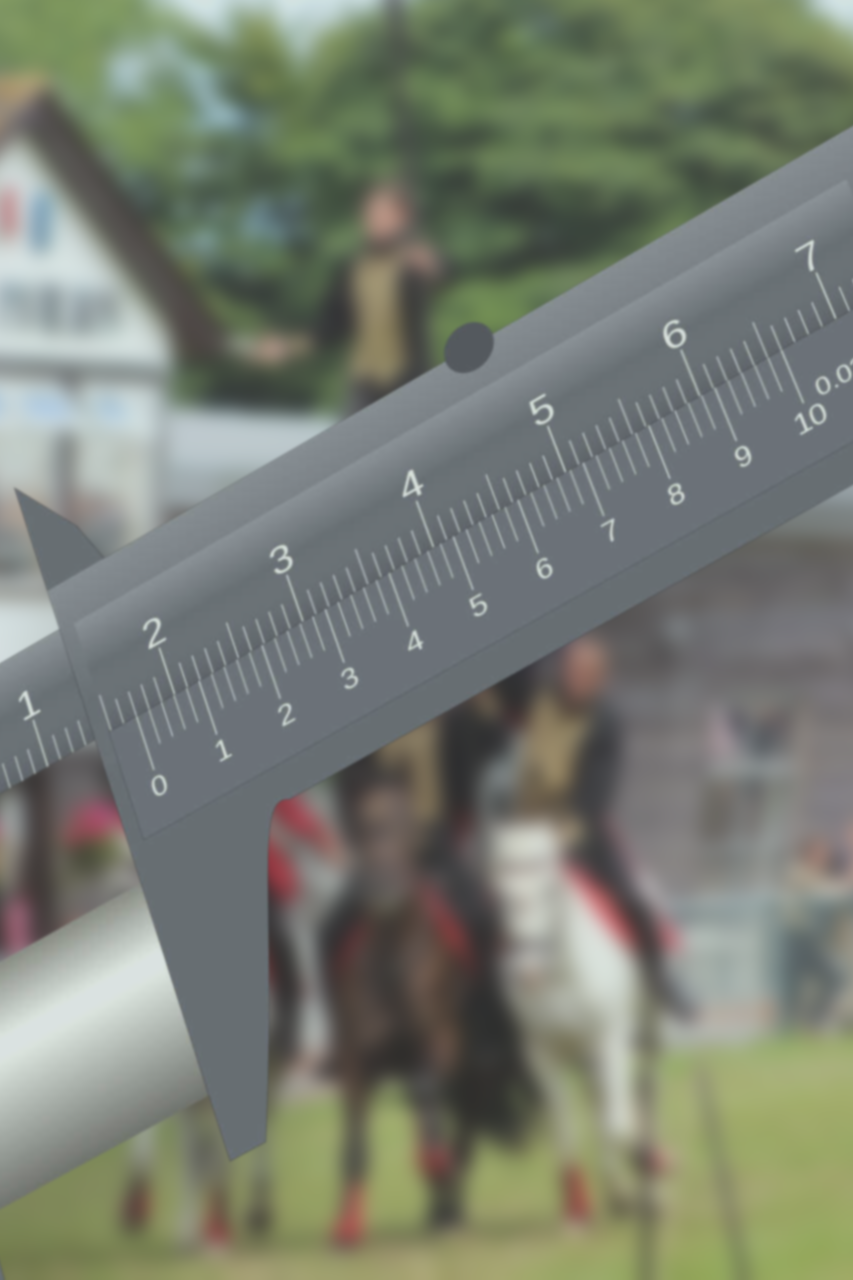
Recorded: **17.0** mm
